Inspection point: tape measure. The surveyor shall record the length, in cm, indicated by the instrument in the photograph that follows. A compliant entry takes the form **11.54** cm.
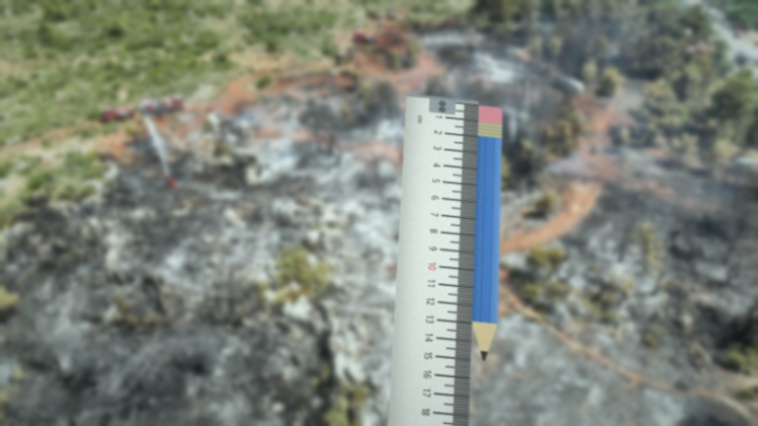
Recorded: **15** cm
